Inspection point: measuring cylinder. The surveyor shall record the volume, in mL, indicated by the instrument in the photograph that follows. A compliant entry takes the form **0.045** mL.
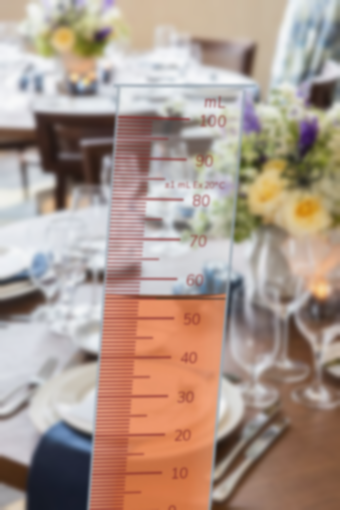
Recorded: **55** mL
